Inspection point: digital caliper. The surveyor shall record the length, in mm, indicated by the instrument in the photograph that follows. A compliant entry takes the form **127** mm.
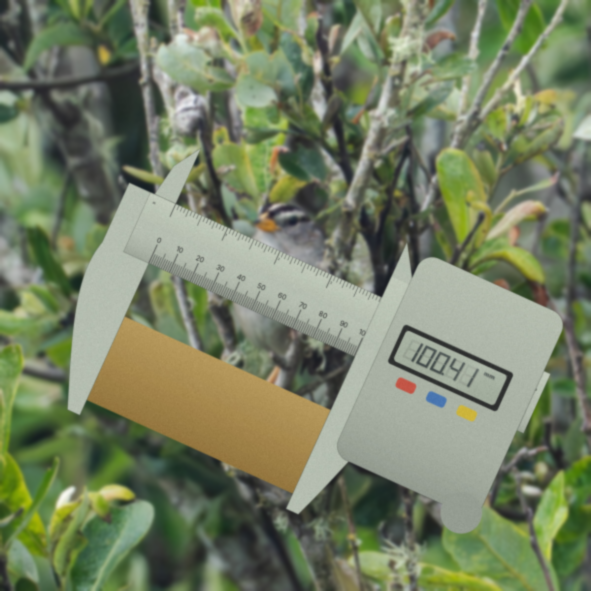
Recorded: **100.41** mm
